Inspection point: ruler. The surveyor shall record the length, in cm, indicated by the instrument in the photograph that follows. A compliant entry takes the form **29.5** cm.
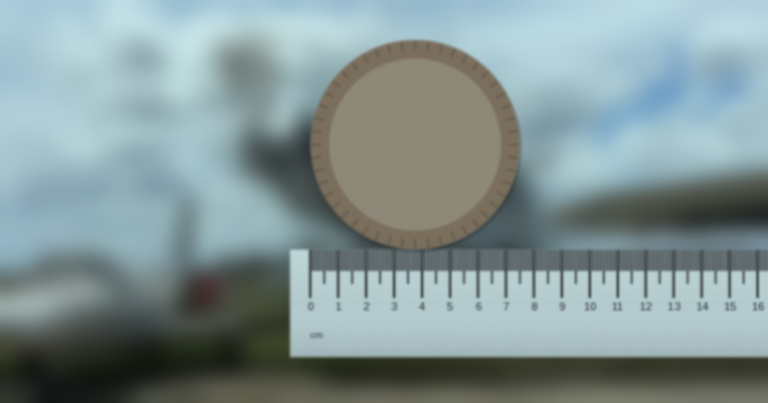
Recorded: **7.5** cm
